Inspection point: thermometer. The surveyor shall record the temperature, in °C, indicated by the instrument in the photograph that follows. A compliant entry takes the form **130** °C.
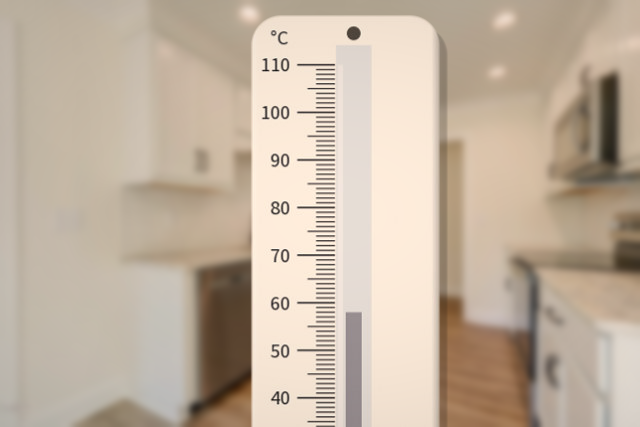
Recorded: **58** °C
